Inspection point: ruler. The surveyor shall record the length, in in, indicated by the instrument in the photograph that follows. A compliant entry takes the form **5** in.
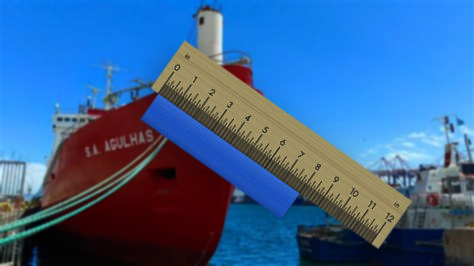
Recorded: **8** in
